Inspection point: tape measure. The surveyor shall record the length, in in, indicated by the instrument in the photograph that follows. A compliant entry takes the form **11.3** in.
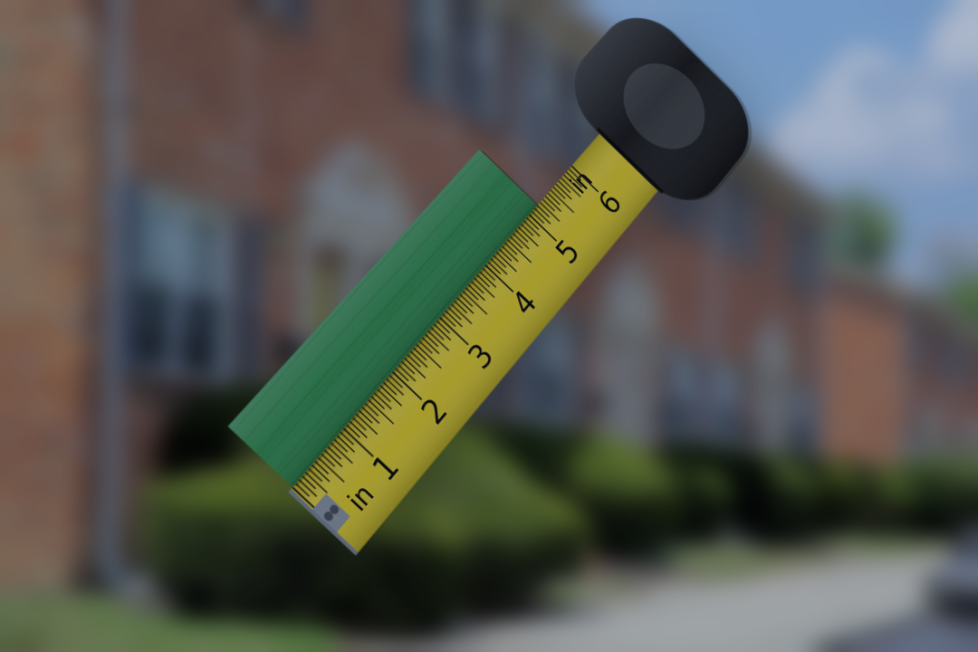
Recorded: **5.1875** in
